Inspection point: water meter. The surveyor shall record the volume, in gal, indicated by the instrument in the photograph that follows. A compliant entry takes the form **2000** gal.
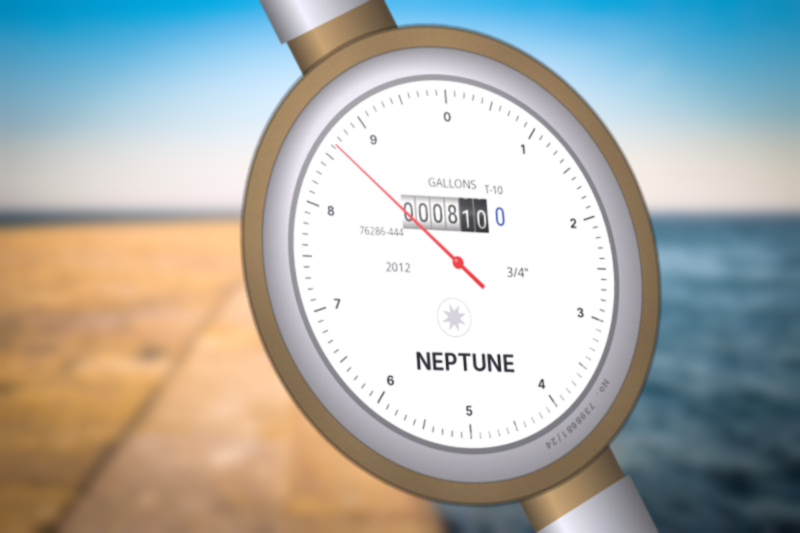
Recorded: **8098.6** gal
